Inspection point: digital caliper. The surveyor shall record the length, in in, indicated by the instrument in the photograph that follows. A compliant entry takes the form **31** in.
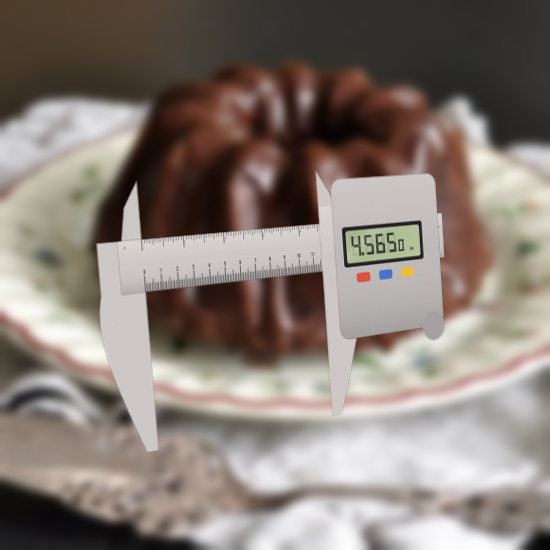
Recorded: **4.5650** in
